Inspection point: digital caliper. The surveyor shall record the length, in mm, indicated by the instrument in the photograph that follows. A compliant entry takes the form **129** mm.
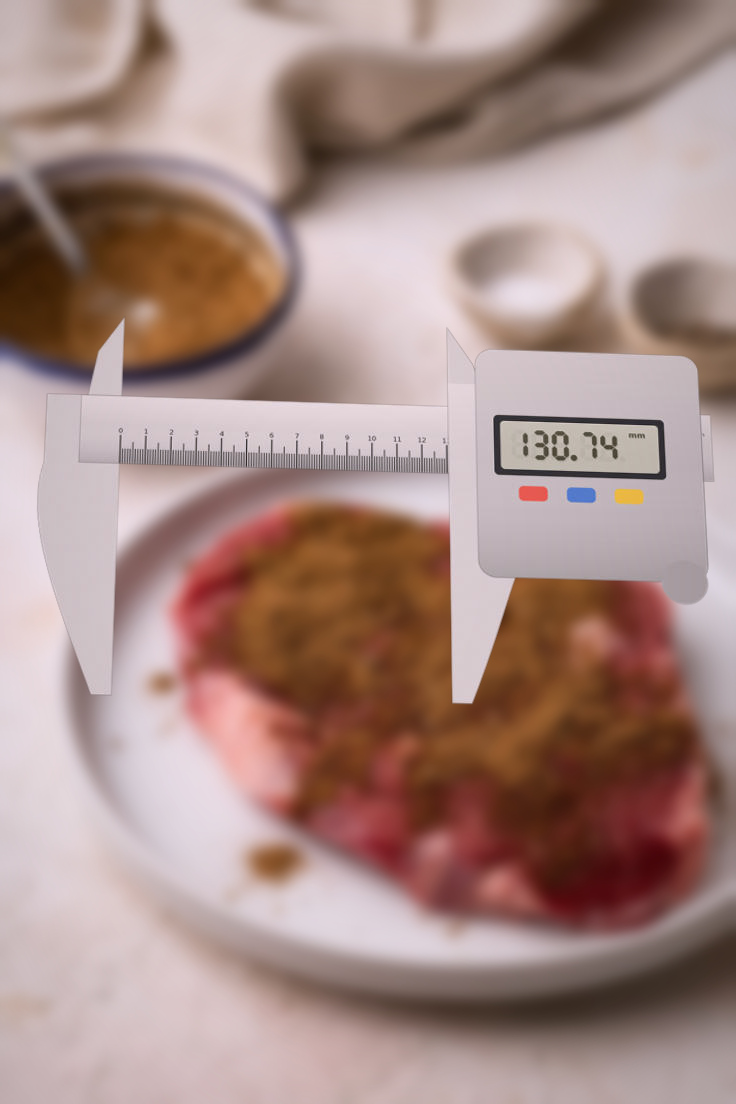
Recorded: **130.74** mm
